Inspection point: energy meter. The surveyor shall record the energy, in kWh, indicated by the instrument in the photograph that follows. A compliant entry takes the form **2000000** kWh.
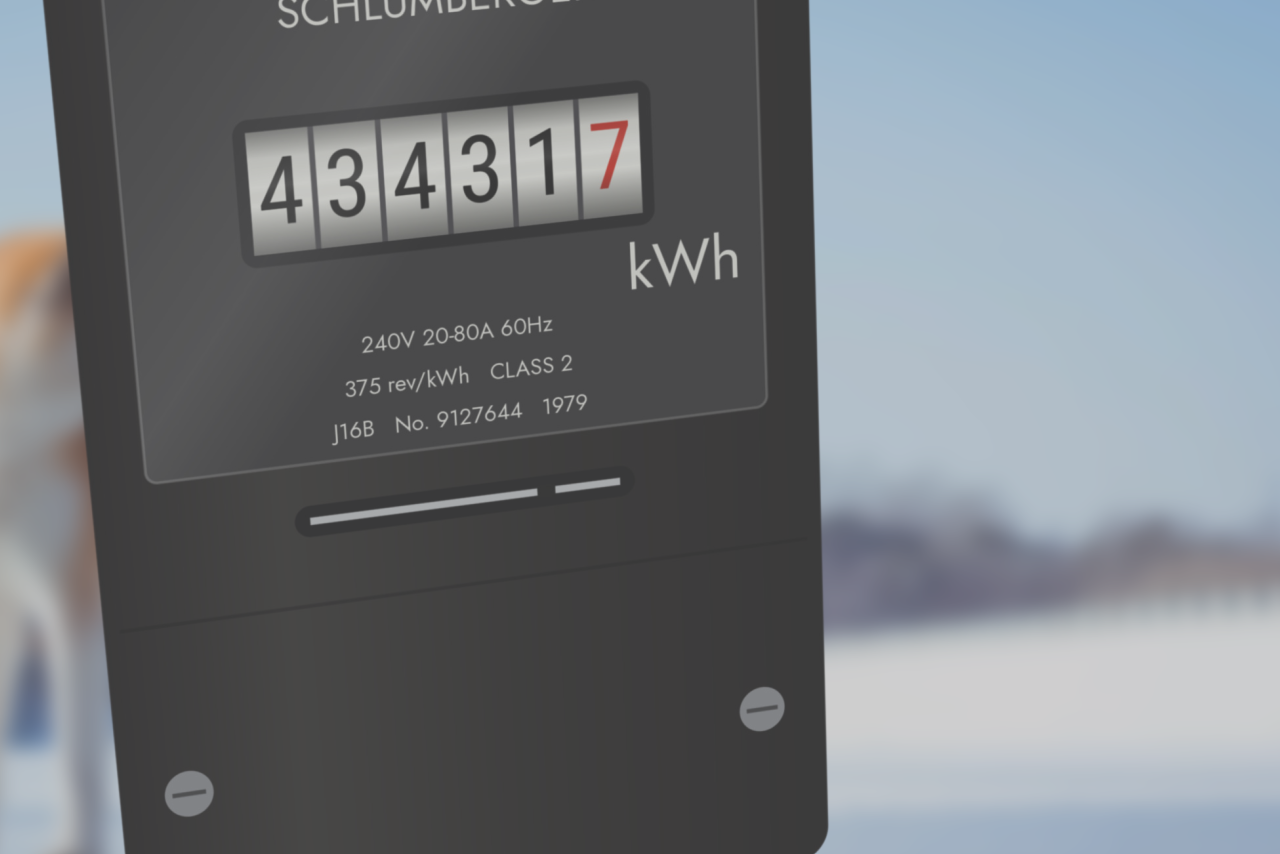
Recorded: **43431.7** kWh
